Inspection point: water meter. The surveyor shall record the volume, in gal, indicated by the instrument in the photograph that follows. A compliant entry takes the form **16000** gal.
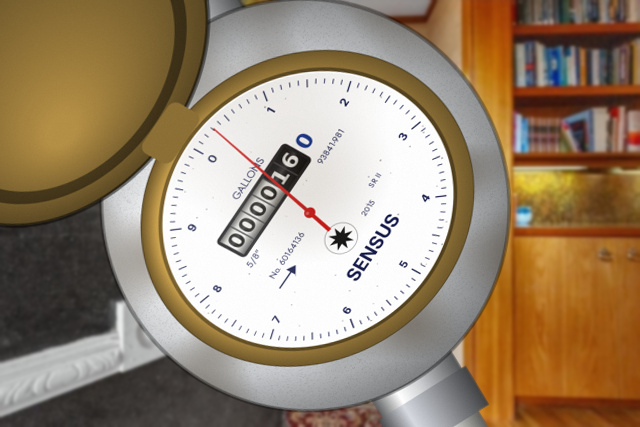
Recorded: **160.3** gal
